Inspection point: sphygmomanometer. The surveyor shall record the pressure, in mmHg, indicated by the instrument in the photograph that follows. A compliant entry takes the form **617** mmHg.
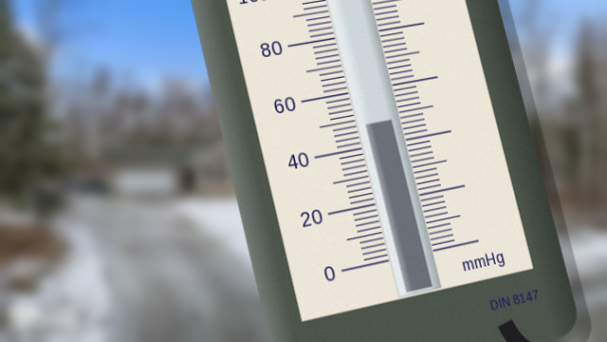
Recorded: **48** mmHg
